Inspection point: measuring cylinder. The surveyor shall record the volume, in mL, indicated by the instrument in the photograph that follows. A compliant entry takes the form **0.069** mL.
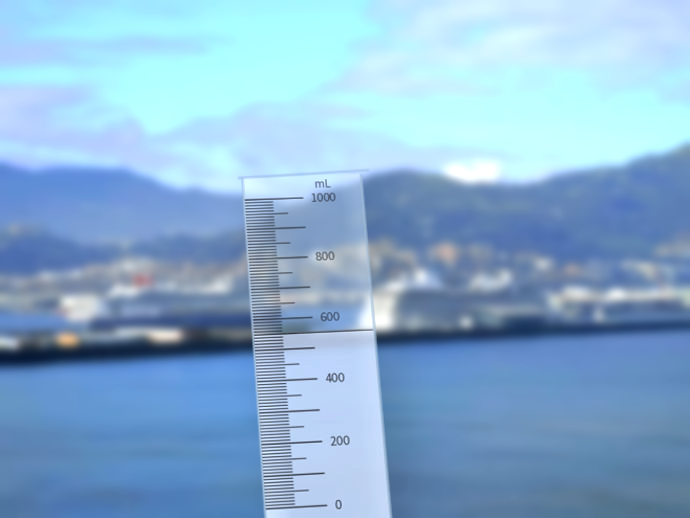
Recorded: **550** mL
